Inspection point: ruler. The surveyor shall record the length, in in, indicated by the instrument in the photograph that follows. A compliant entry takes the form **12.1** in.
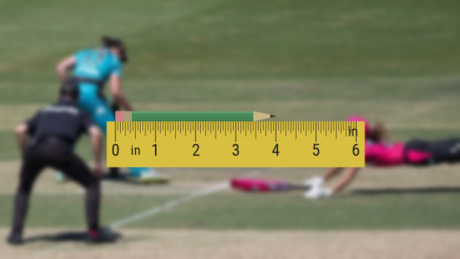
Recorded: **4** in
